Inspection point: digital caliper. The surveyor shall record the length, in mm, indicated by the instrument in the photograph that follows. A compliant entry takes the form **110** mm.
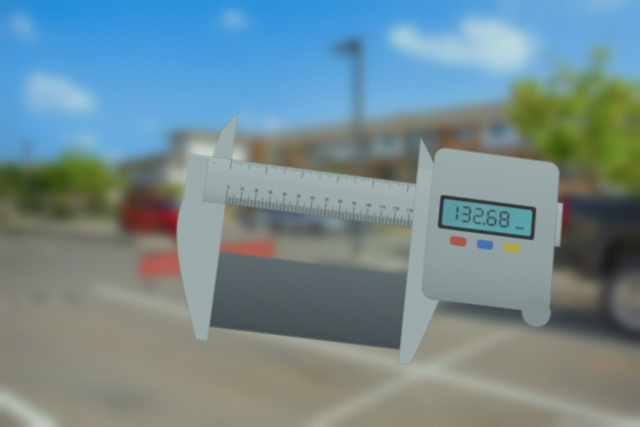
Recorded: **132.68** mm
